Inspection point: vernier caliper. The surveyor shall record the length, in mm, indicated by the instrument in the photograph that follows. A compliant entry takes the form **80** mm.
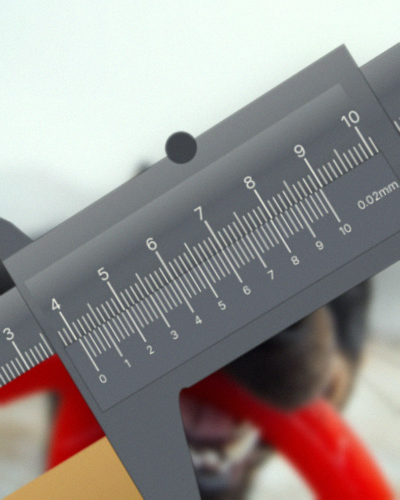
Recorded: **40.5** mm
